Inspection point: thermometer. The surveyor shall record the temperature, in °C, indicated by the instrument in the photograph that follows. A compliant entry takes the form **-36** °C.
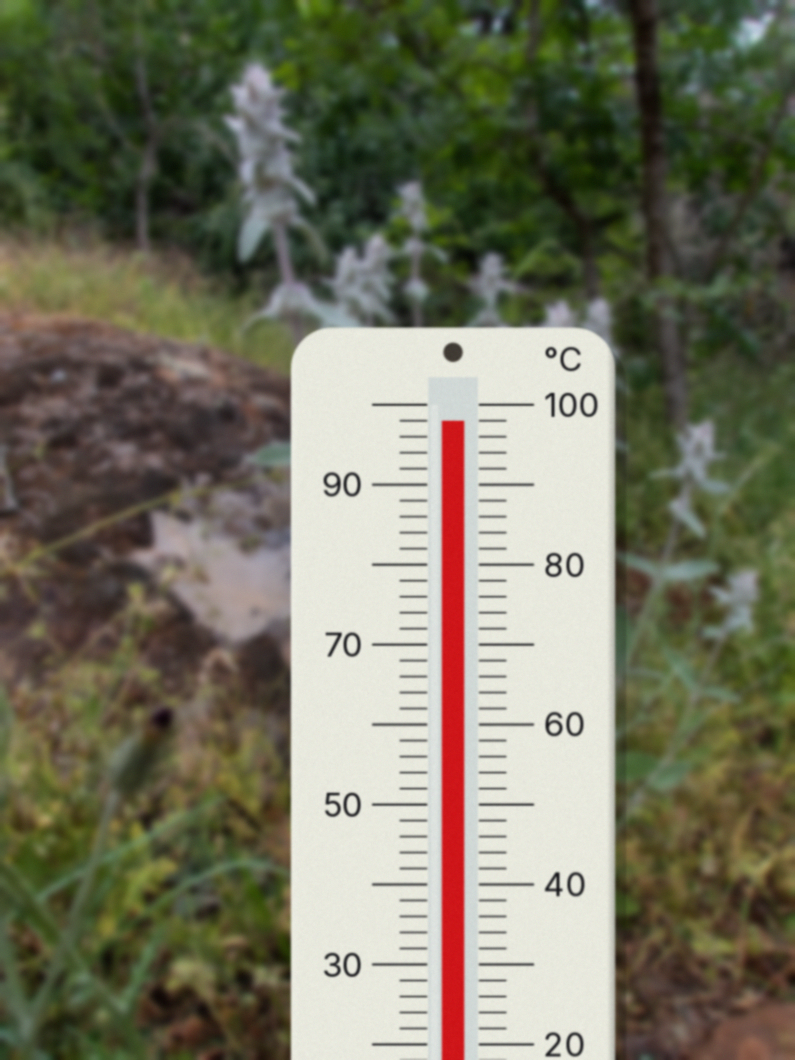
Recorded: **98** °C
